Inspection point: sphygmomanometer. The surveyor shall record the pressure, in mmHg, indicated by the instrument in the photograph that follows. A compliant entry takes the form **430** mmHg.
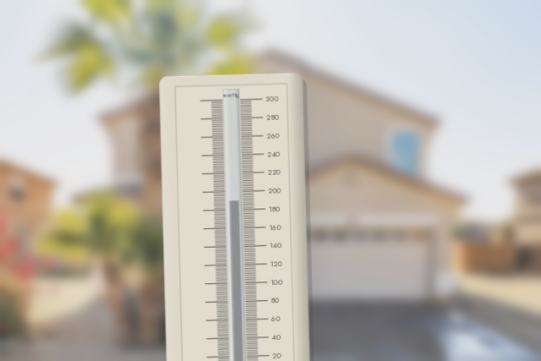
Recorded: **190** mmHg
